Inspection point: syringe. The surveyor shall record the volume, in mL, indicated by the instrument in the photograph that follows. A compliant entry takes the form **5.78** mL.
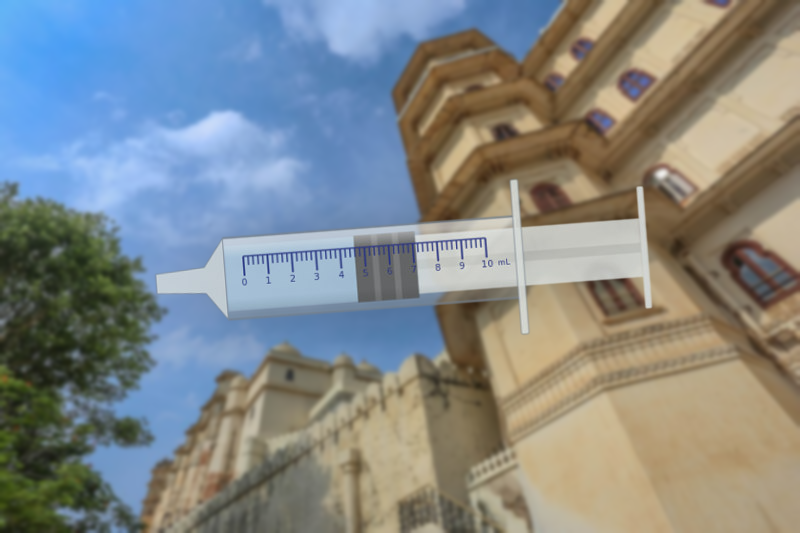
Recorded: **4.6** mL
